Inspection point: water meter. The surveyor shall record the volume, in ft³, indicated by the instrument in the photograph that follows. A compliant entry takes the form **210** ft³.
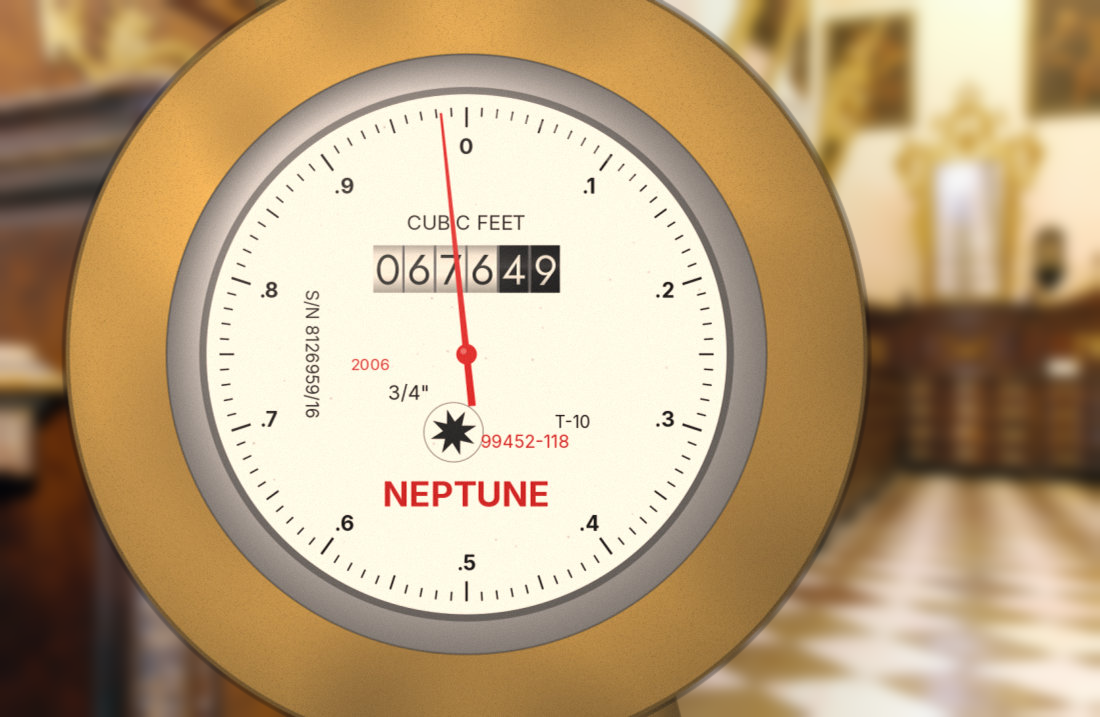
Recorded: **67648.98** ft³
